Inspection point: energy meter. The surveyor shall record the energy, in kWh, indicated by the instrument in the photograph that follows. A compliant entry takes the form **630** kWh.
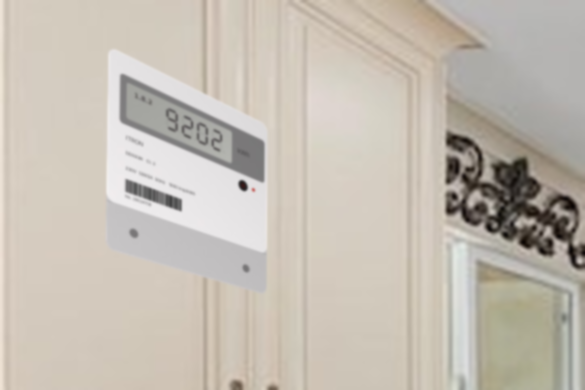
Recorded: **9202** kWh
